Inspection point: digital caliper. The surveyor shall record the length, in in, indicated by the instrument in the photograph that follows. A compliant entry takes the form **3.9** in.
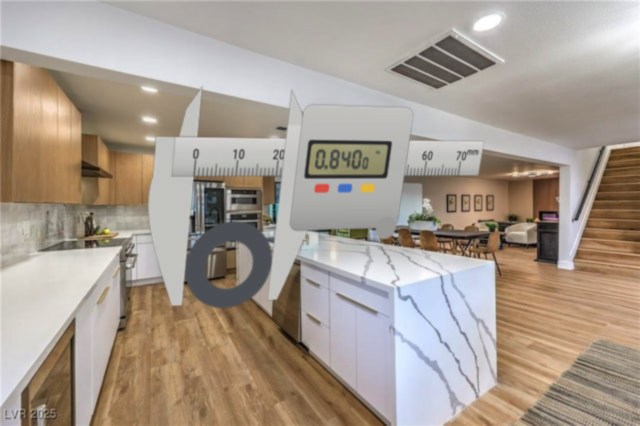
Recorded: **0.8400** in
